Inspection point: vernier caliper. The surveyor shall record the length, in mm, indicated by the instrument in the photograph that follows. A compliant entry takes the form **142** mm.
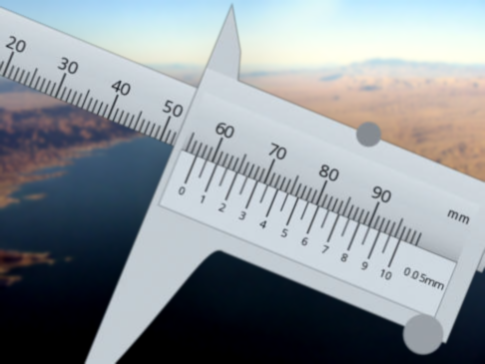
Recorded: **57.0** mm
